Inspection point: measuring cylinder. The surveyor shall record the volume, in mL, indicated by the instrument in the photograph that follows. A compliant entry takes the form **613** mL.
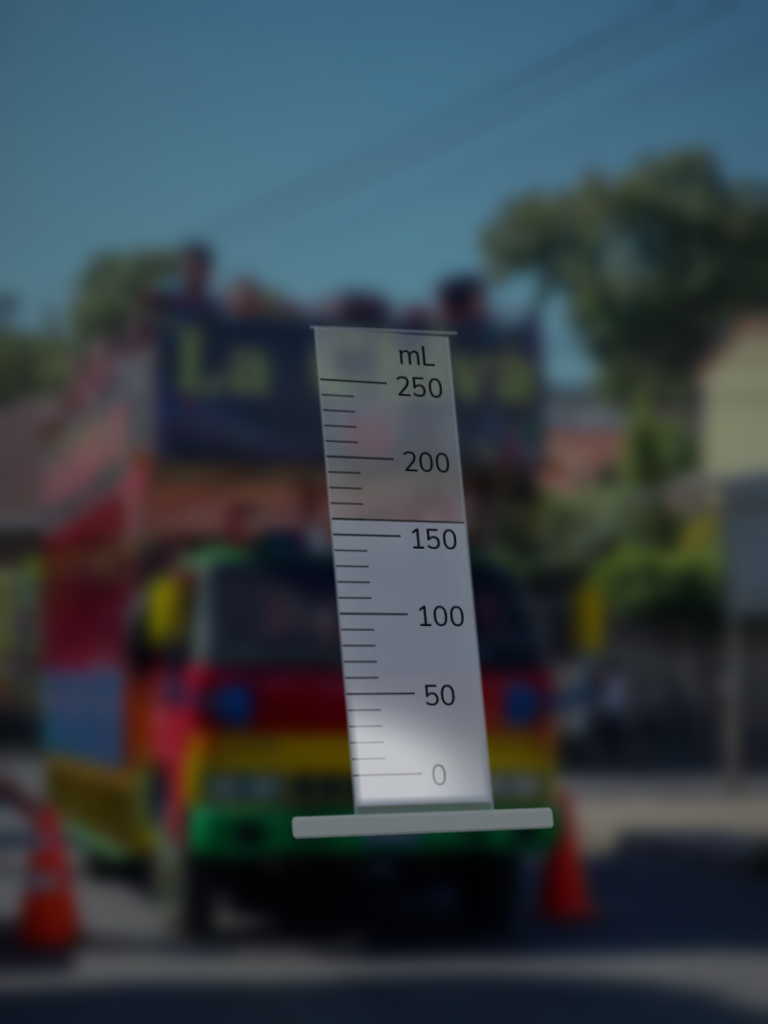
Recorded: **160** mL
